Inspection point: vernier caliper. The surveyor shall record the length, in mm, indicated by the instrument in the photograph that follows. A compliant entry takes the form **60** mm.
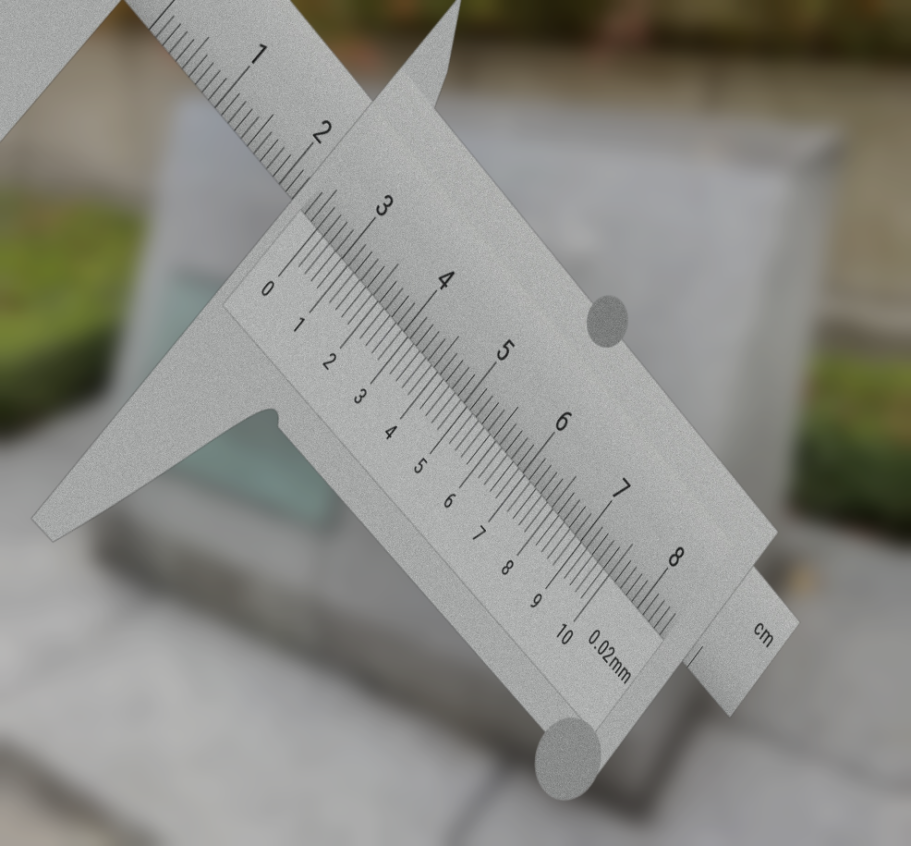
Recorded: **26.0** mm
